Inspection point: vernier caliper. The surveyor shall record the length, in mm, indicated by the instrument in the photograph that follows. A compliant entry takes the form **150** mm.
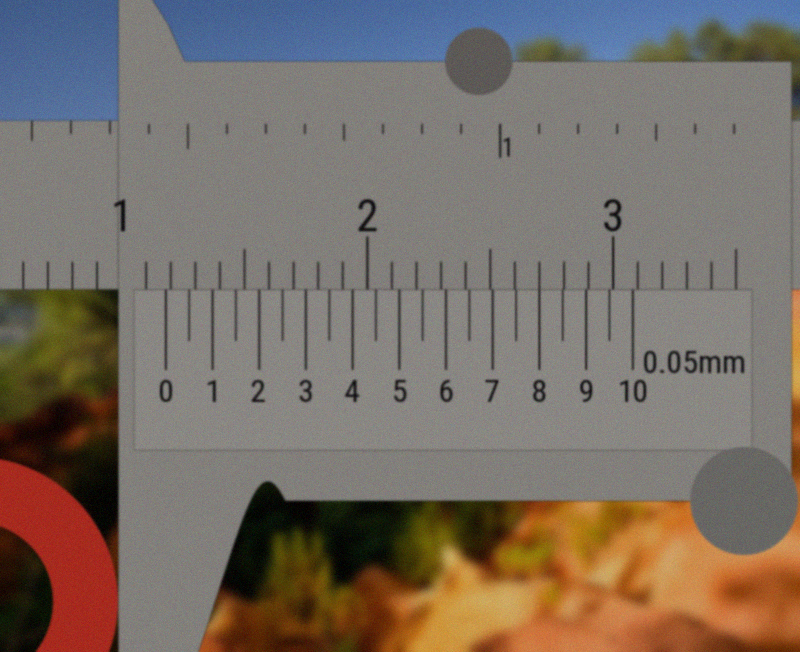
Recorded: **11.8** mm
